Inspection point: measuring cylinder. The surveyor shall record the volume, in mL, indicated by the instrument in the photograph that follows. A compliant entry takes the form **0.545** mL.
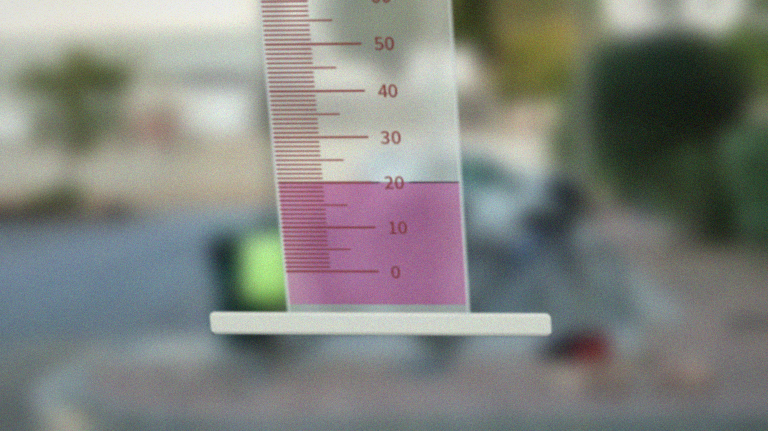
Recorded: **20** mL
